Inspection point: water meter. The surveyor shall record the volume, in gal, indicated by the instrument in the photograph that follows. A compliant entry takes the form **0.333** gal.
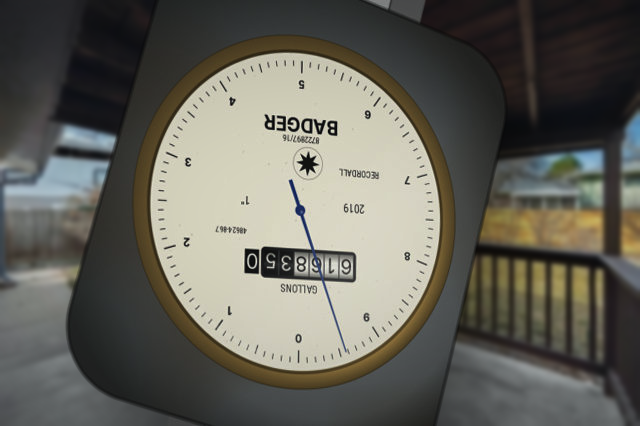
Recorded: **6168349.4** gal
